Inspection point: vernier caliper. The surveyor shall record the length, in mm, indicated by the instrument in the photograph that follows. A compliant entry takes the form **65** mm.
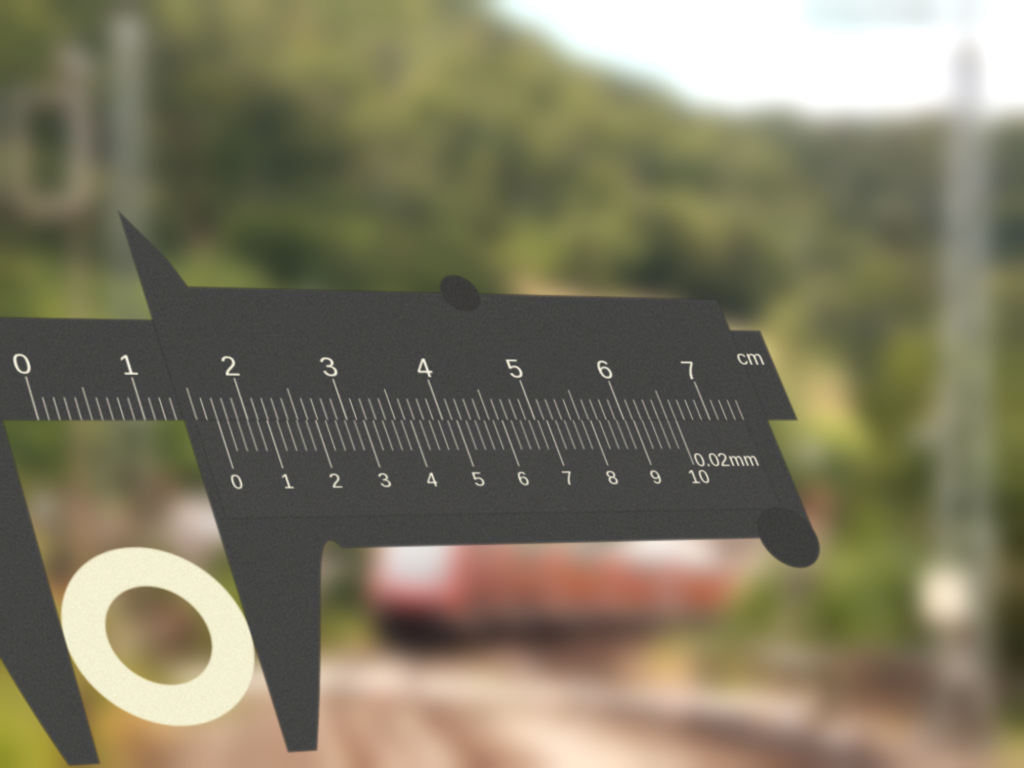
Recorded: **17.0** mm
